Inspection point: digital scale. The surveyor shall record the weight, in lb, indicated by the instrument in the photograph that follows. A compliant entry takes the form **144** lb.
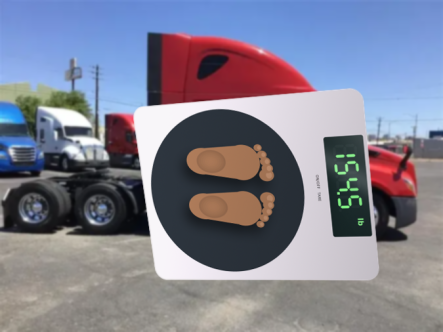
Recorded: **154.5** lb
